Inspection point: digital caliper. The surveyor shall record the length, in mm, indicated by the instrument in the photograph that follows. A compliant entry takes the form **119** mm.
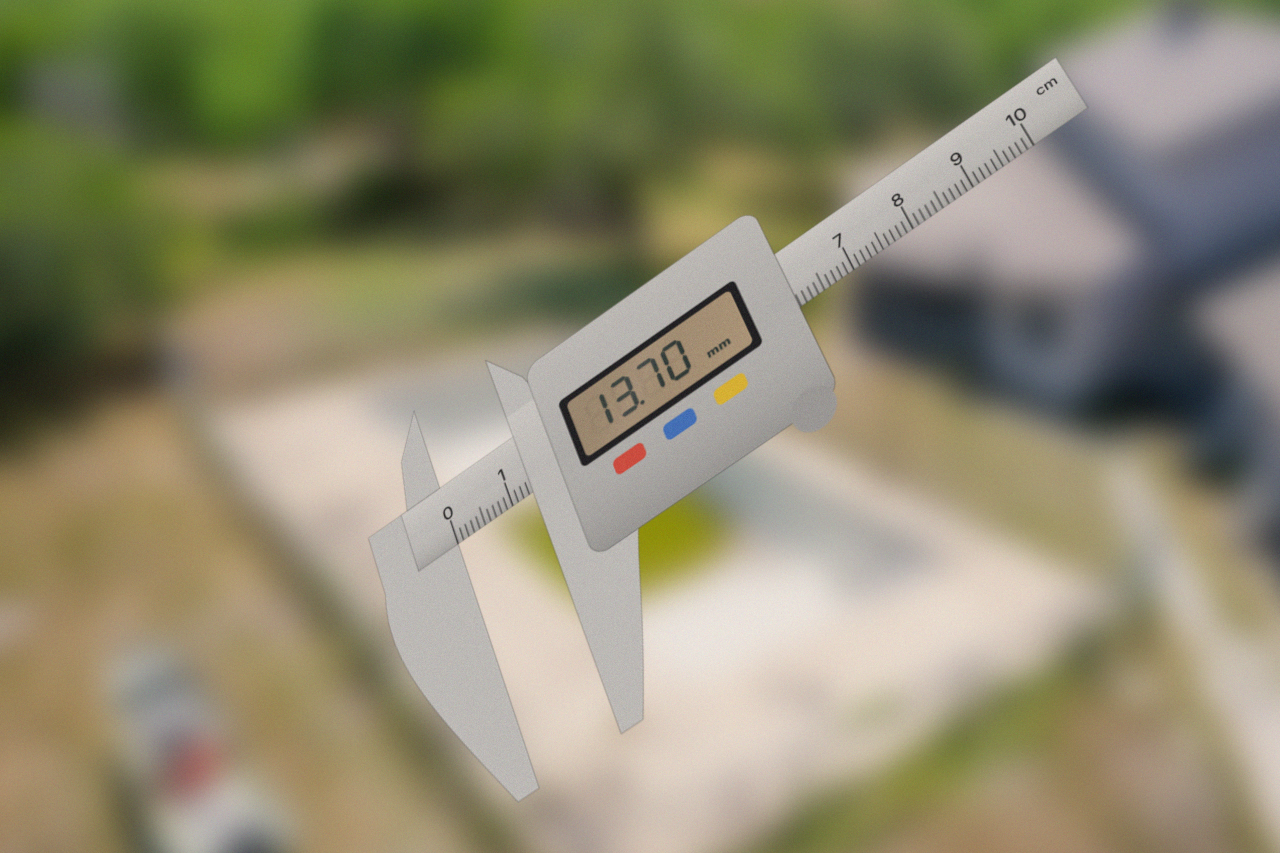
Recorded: **13.70** mm
